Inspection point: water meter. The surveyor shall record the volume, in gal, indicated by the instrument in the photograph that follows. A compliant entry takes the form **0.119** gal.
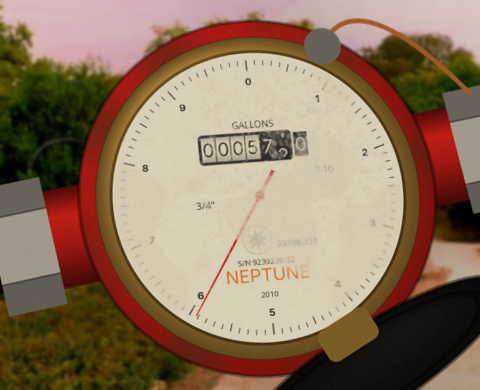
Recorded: **5715.9** gal
